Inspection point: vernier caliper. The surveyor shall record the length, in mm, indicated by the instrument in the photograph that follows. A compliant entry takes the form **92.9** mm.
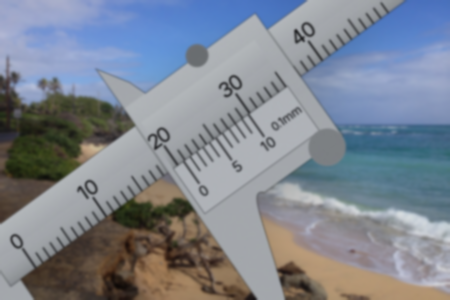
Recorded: **20.8** mm
